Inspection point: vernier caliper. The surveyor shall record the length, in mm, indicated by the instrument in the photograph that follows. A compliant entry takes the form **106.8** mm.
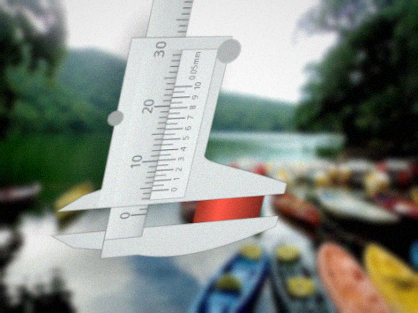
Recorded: **4.4** mm
